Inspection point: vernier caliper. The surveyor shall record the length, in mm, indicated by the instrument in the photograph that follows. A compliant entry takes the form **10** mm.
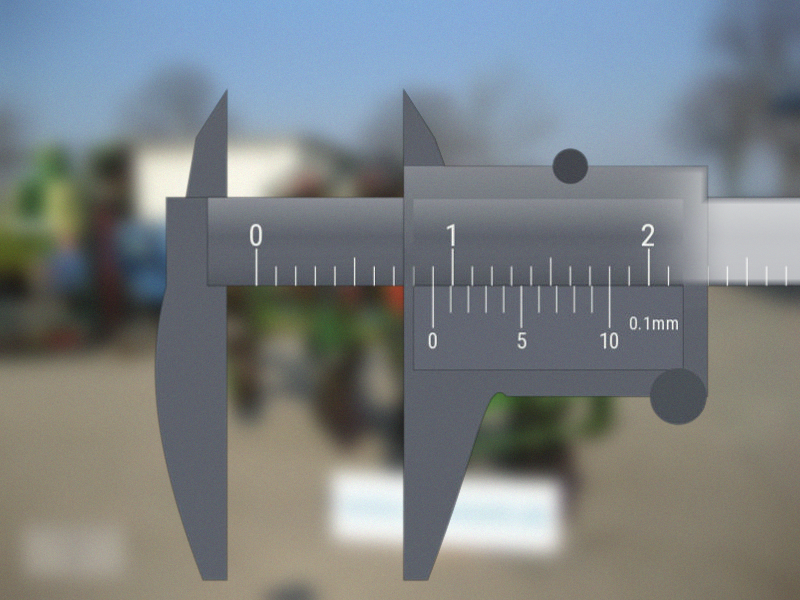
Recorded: **9.0** mm
